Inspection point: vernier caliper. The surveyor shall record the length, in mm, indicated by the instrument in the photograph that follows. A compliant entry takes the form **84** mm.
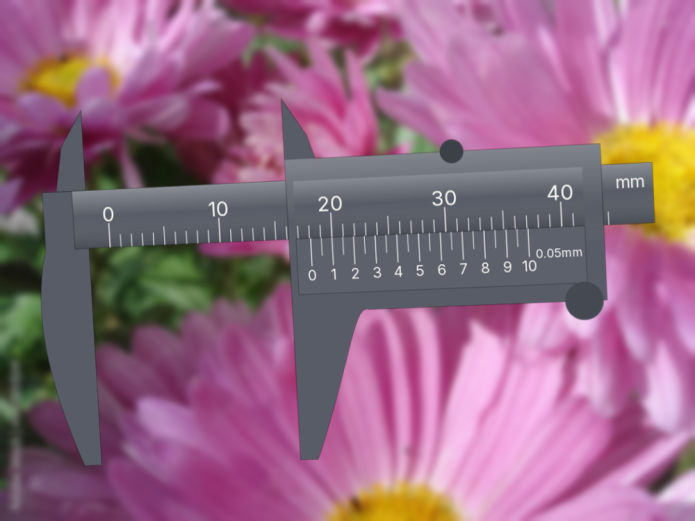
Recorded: **18.1** mm
